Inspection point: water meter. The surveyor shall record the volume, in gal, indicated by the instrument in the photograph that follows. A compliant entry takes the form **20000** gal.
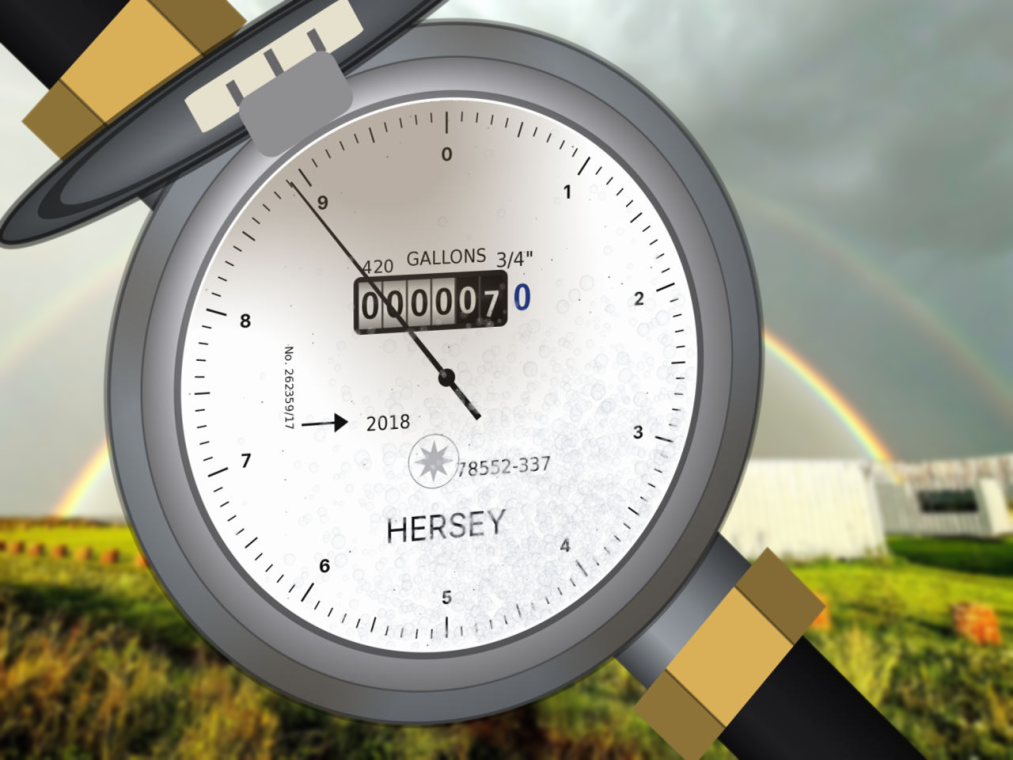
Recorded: **68.9** gal
